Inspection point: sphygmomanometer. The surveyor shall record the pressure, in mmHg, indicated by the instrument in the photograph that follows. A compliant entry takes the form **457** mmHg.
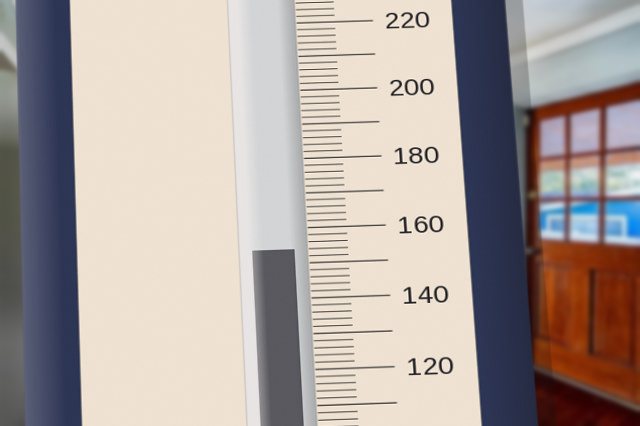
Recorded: **154** mmHg
